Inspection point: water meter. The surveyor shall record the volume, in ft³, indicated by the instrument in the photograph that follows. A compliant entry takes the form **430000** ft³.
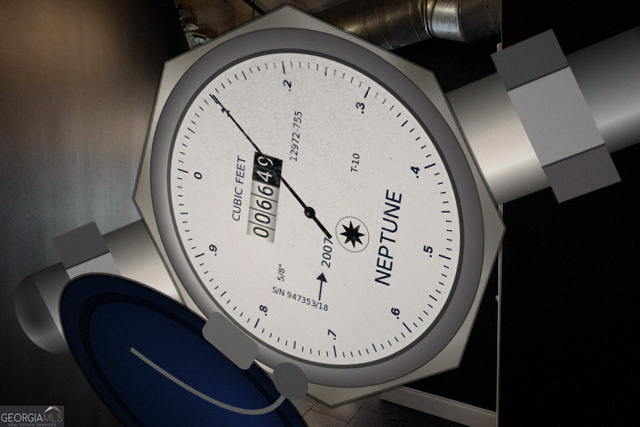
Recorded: **6649.10** ft³
